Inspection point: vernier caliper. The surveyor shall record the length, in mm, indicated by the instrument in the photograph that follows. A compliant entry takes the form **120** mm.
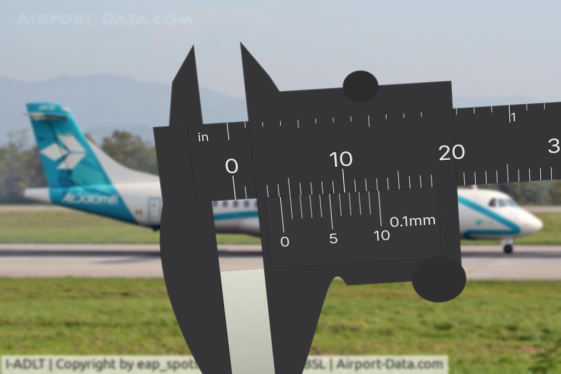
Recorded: **4.1** mm
